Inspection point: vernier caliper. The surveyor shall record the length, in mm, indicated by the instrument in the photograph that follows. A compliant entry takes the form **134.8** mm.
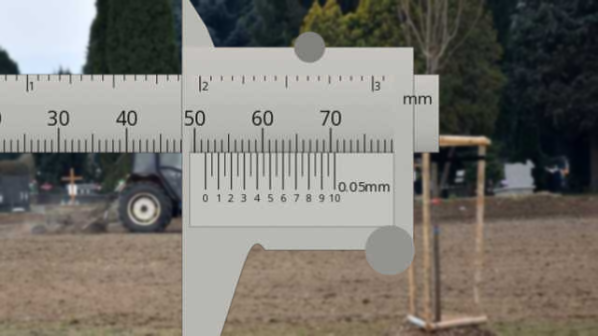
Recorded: **51.6** mm
